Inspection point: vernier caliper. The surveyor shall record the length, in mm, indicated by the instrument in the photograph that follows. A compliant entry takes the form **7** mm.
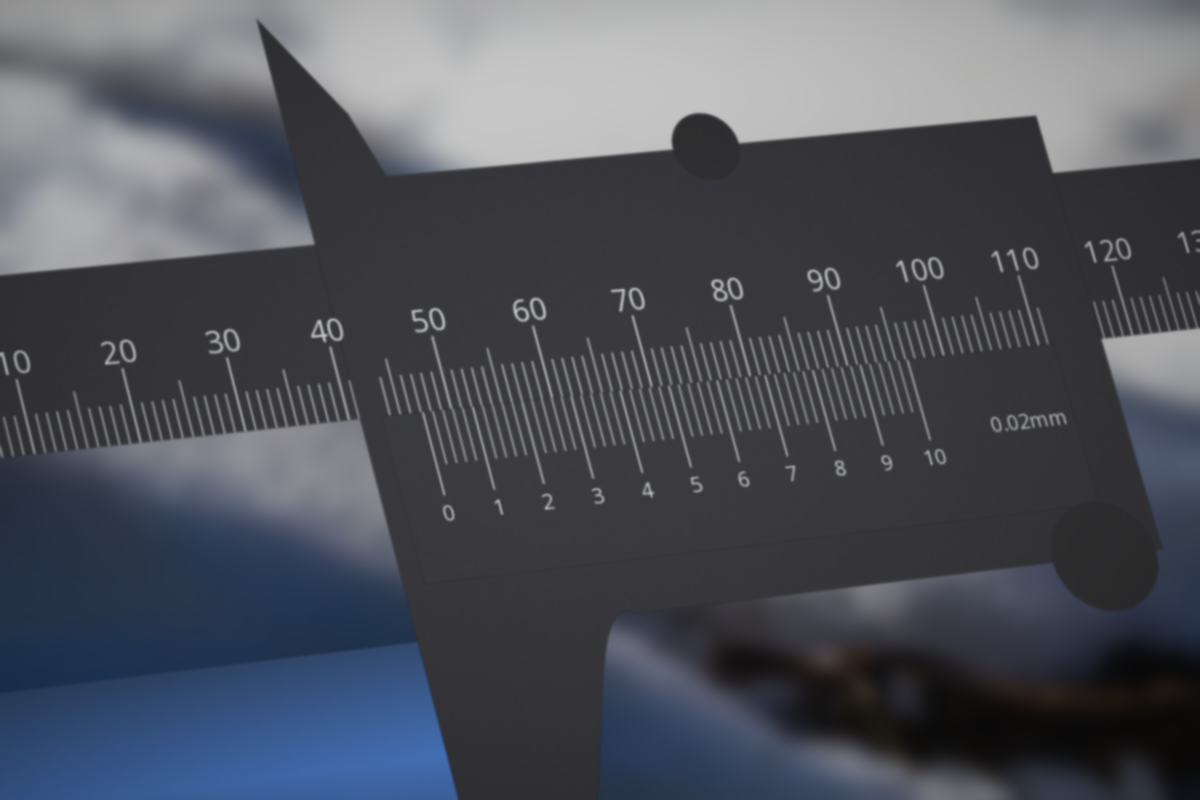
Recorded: **47.2** mm
